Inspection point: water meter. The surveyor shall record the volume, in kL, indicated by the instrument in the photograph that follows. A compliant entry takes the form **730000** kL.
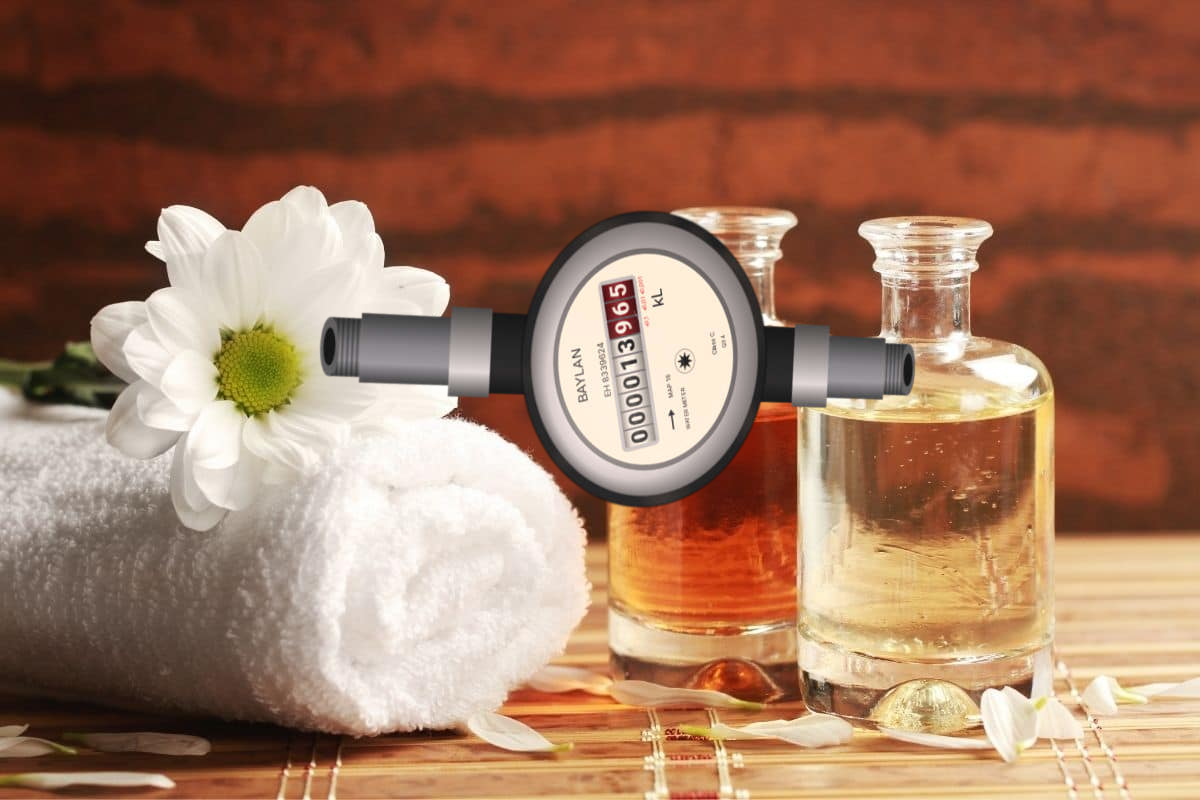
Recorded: **13.965** kL
